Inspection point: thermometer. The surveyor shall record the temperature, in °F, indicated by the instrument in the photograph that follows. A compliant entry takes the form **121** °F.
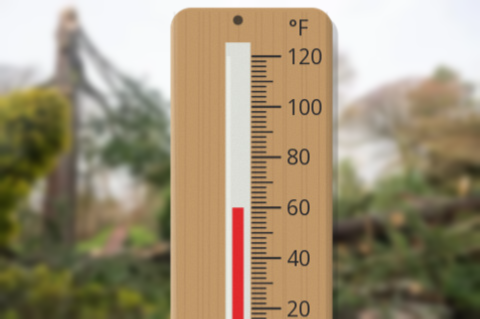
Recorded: **60** °F
